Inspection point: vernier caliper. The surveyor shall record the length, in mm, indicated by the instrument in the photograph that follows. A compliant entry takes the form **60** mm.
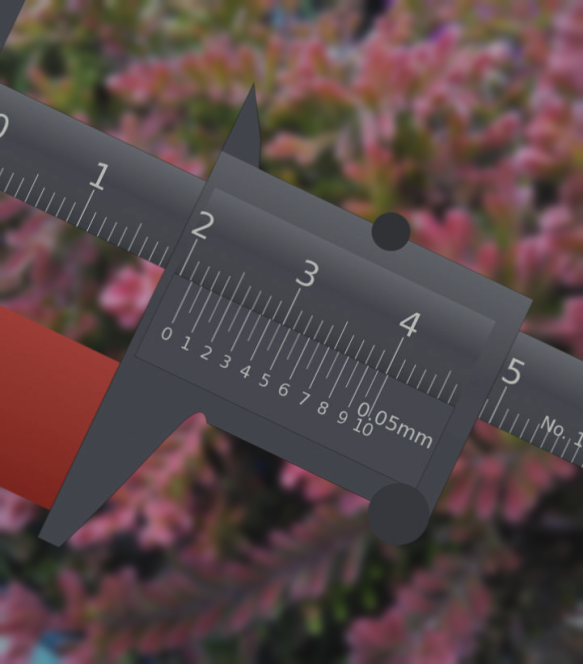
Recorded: **21.2** mm
